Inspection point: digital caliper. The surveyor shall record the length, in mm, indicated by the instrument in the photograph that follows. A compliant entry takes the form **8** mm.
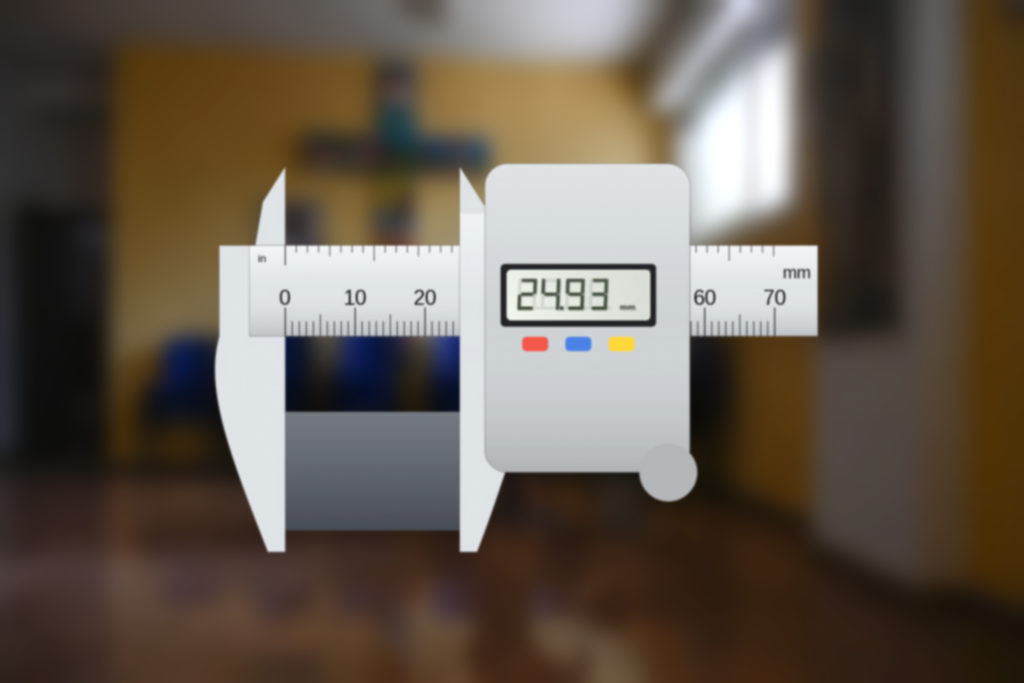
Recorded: **24.93** mm
